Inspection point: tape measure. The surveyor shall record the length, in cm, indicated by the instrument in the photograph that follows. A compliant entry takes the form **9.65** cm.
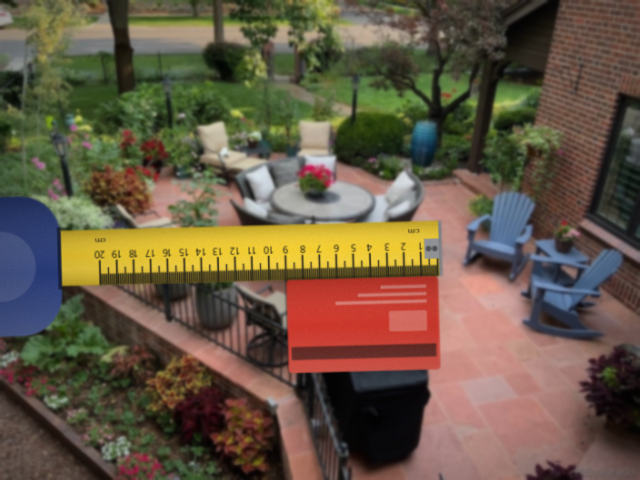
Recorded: **9** cm
